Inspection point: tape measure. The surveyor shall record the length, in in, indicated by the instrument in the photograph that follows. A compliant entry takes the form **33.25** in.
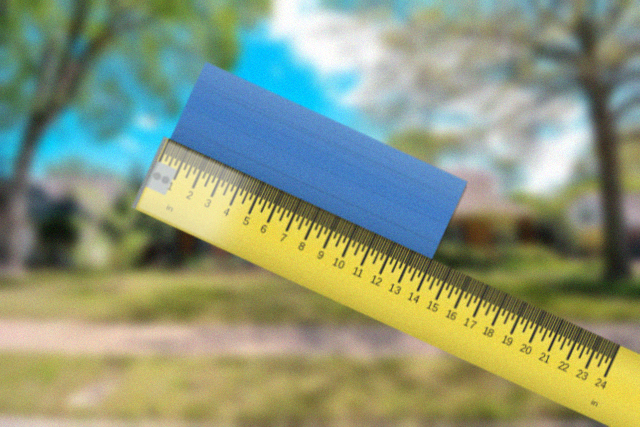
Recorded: **14** in
